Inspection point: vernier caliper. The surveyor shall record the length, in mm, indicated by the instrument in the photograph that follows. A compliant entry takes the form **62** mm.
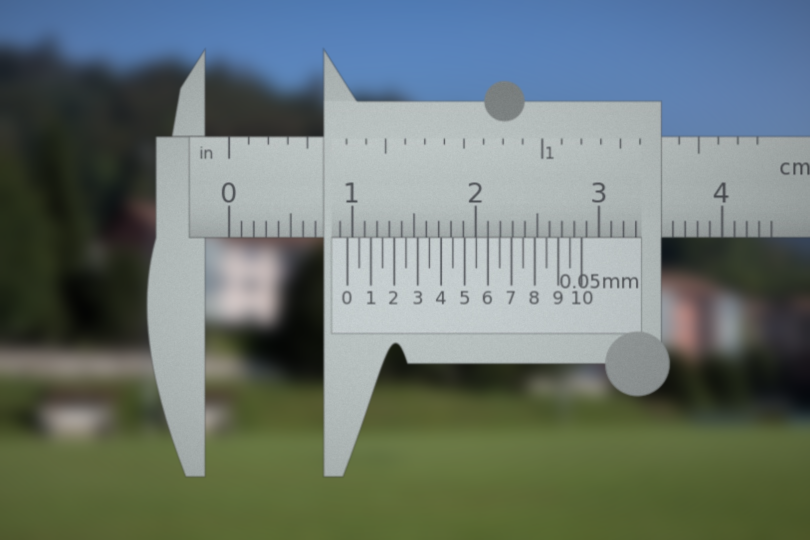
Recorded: **9.6** mm
